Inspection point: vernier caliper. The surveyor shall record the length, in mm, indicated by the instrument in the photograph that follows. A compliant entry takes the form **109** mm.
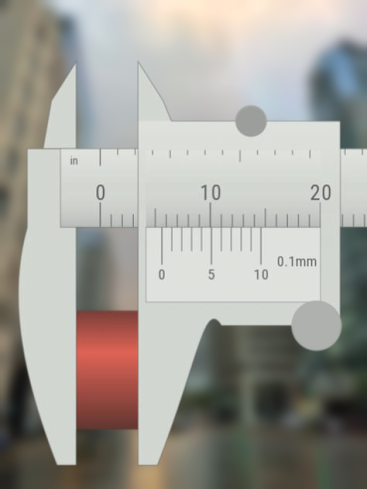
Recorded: **5.6** mm
